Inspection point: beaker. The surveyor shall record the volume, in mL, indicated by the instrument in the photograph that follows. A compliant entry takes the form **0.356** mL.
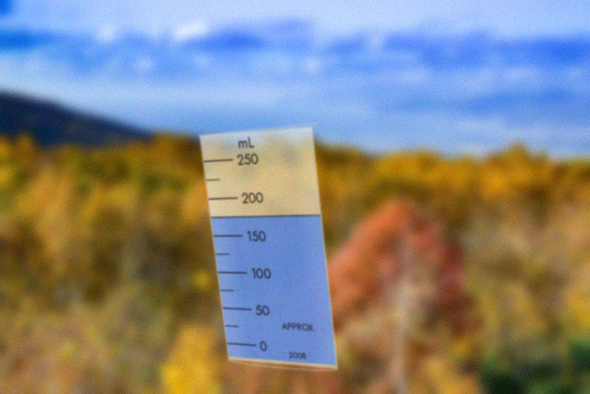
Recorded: **175** mL
